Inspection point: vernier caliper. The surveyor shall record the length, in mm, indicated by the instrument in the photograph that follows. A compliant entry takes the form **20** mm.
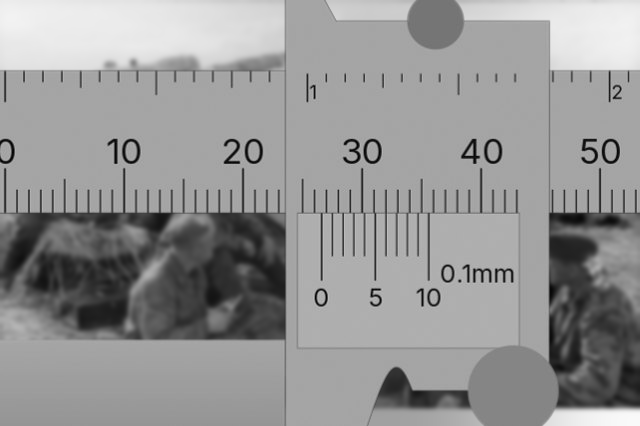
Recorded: **26.6** mm
